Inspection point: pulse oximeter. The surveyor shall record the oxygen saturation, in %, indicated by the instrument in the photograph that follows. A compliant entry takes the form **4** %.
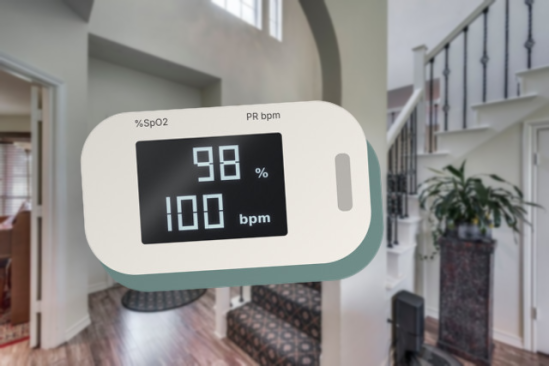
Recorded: **98** %
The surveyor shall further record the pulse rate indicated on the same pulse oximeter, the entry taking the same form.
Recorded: **100** bpm
